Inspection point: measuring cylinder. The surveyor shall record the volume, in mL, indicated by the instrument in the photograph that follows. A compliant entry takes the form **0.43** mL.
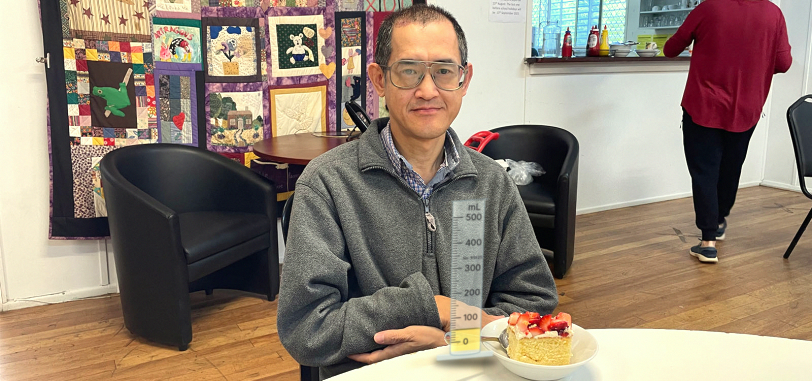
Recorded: **50** mL
